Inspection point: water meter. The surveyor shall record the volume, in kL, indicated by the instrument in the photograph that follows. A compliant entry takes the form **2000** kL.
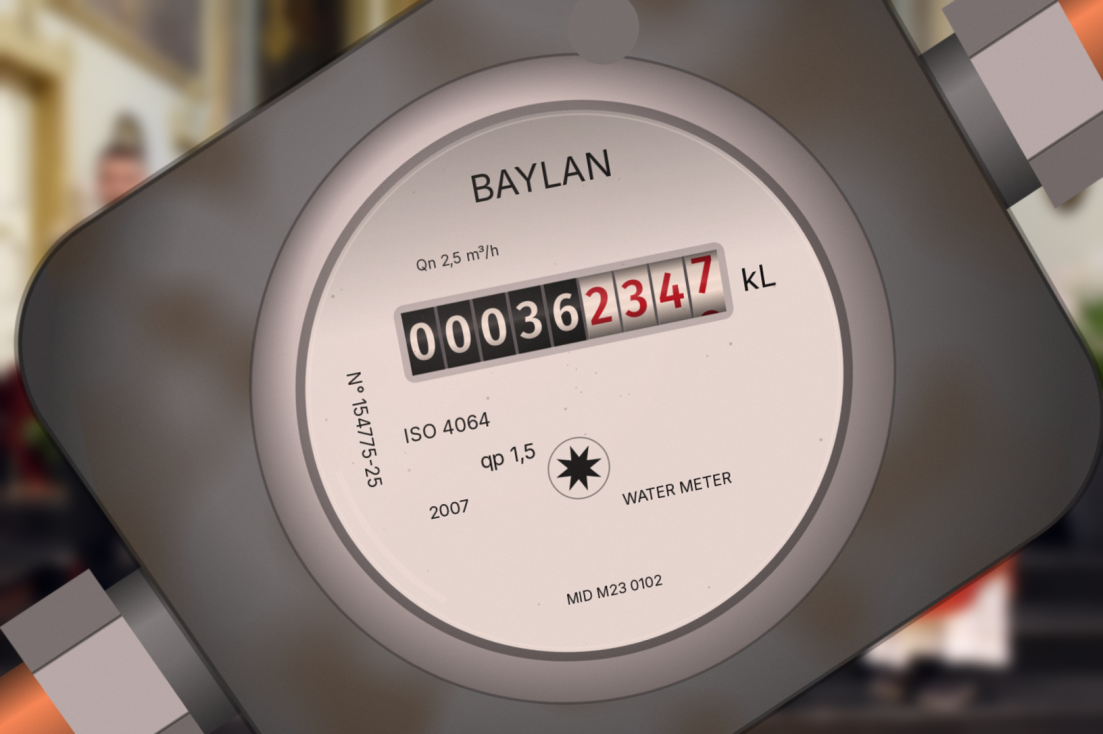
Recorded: **36.2347** kL
